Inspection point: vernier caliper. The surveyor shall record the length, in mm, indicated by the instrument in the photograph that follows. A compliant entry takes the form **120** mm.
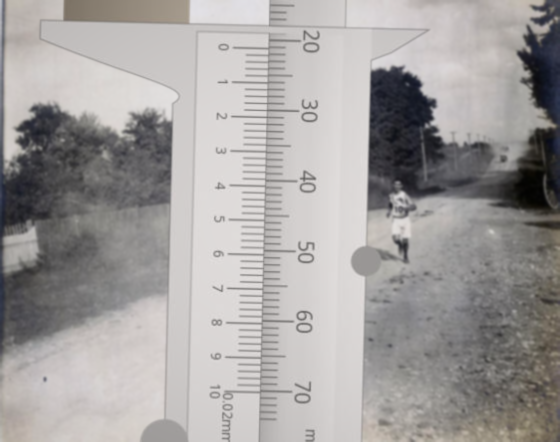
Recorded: **21.2** mm
